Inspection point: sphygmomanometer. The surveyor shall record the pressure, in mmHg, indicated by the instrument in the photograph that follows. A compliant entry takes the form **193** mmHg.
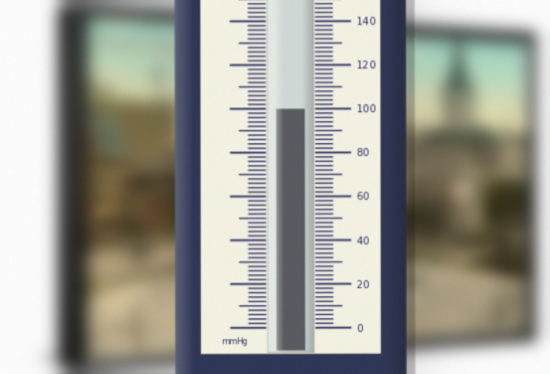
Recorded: **100** mmHg
